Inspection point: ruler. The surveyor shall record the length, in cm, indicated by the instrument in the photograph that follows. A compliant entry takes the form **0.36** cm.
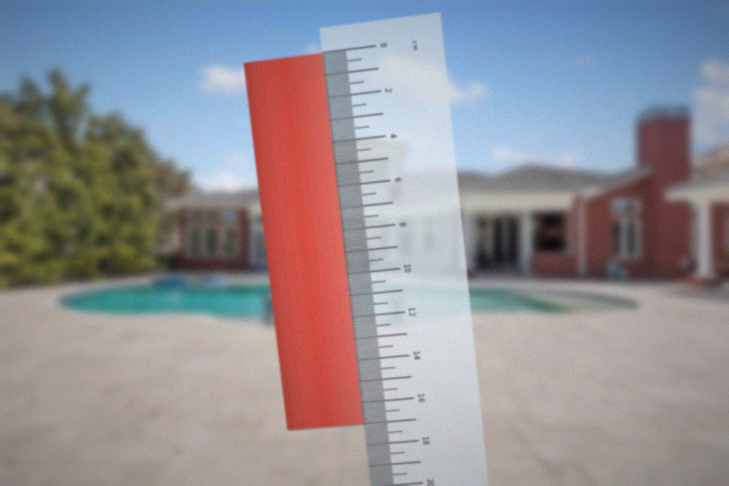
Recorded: **17** cm
